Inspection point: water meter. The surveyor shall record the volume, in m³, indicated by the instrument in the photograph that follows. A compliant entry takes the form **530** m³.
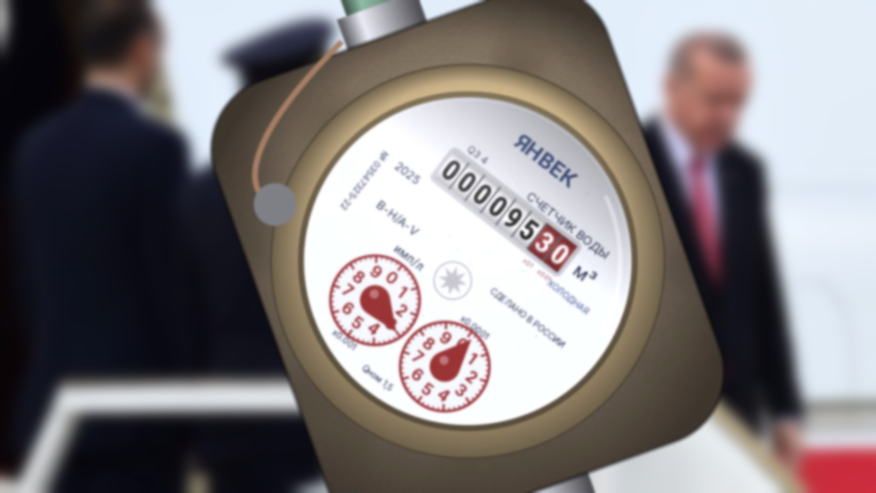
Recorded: **95.3030** m³
